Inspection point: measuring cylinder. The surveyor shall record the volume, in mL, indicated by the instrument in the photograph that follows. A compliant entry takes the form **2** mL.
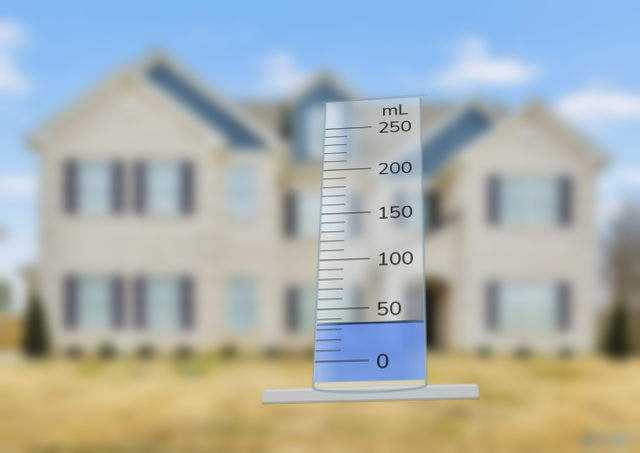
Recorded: **35** mL
